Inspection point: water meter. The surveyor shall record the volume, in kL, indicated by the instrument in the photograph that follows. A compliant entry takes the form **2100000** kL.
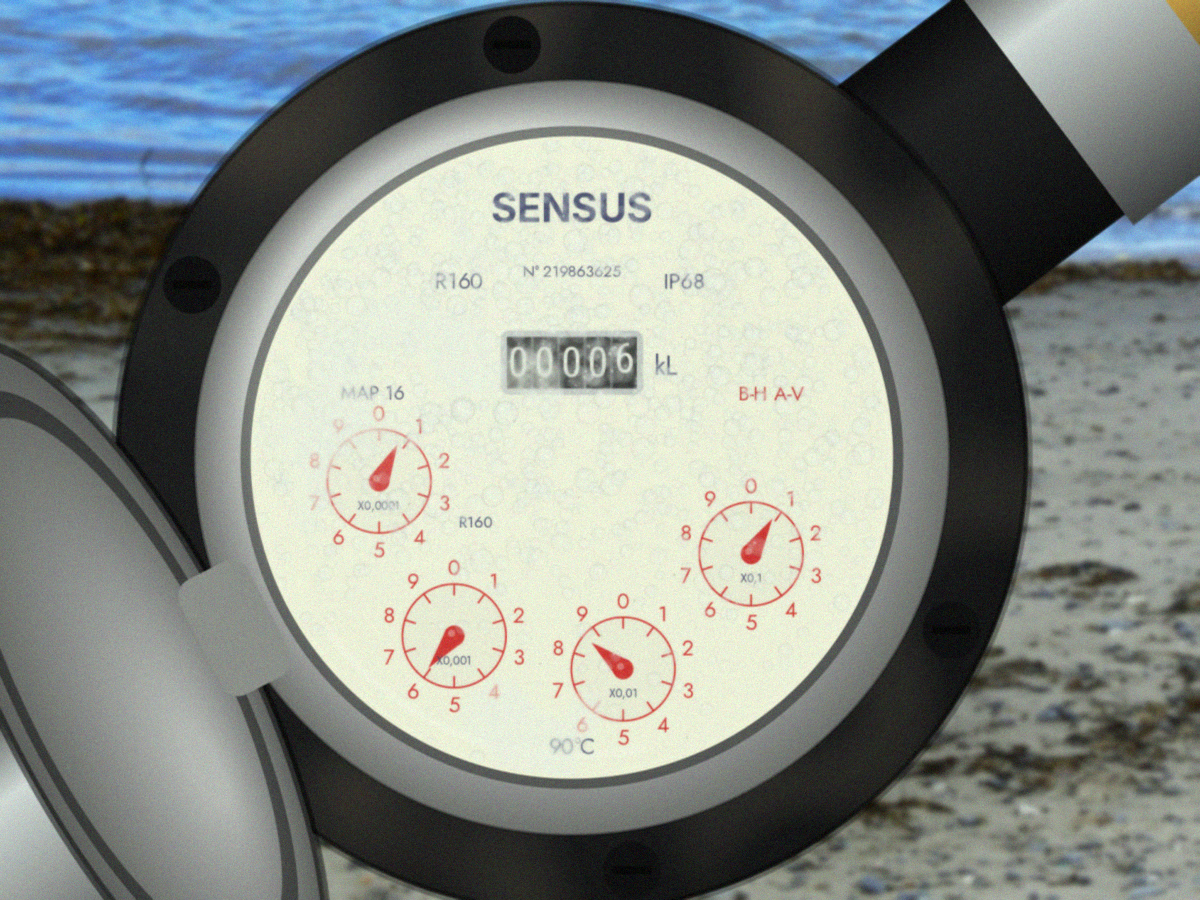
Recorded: **6.0860** kL
